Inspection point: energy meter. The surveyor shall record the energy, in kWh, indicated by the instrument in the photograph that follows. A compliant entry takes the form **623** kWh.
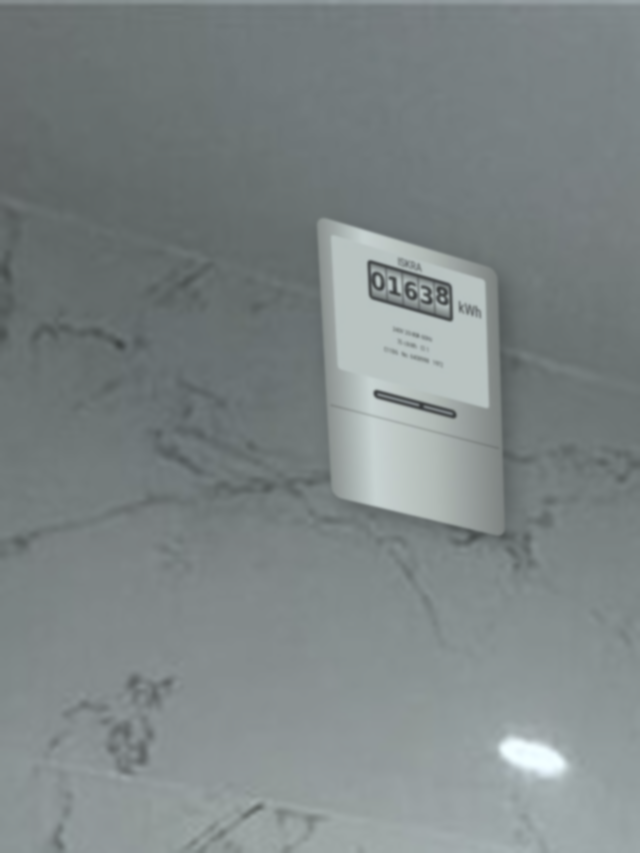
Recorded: **1638** kWh
